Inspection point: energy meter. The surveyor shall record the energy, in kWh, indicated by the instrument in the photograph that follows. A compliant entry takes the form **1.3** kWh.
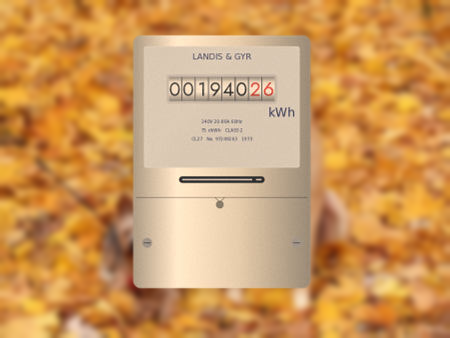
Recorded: **1940.26** kWh
